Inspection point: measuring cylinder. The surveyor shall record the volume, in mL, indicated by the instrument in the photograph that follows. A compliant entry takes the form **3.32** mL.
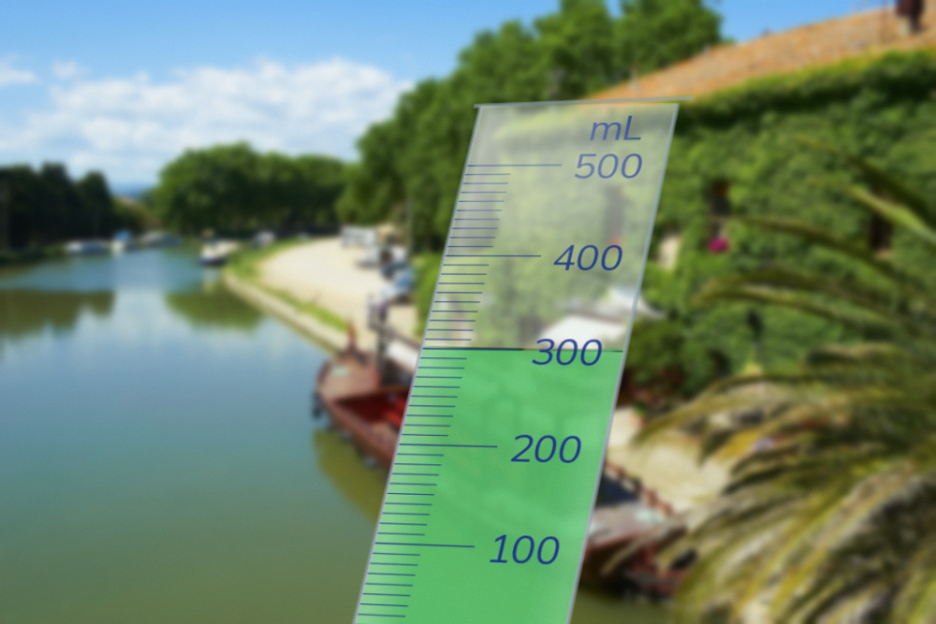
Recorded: **300** mL
